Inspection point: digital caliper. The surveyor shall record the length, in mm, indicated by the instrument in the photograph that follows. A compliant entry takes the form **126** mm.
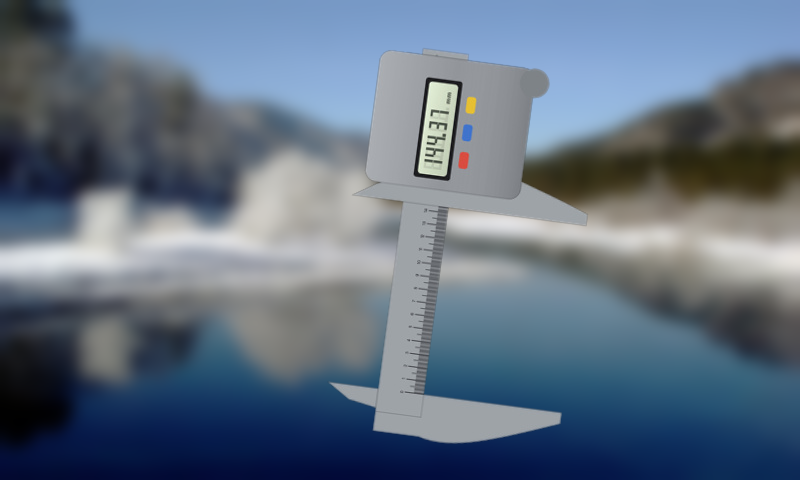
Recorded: **144.37** mm
